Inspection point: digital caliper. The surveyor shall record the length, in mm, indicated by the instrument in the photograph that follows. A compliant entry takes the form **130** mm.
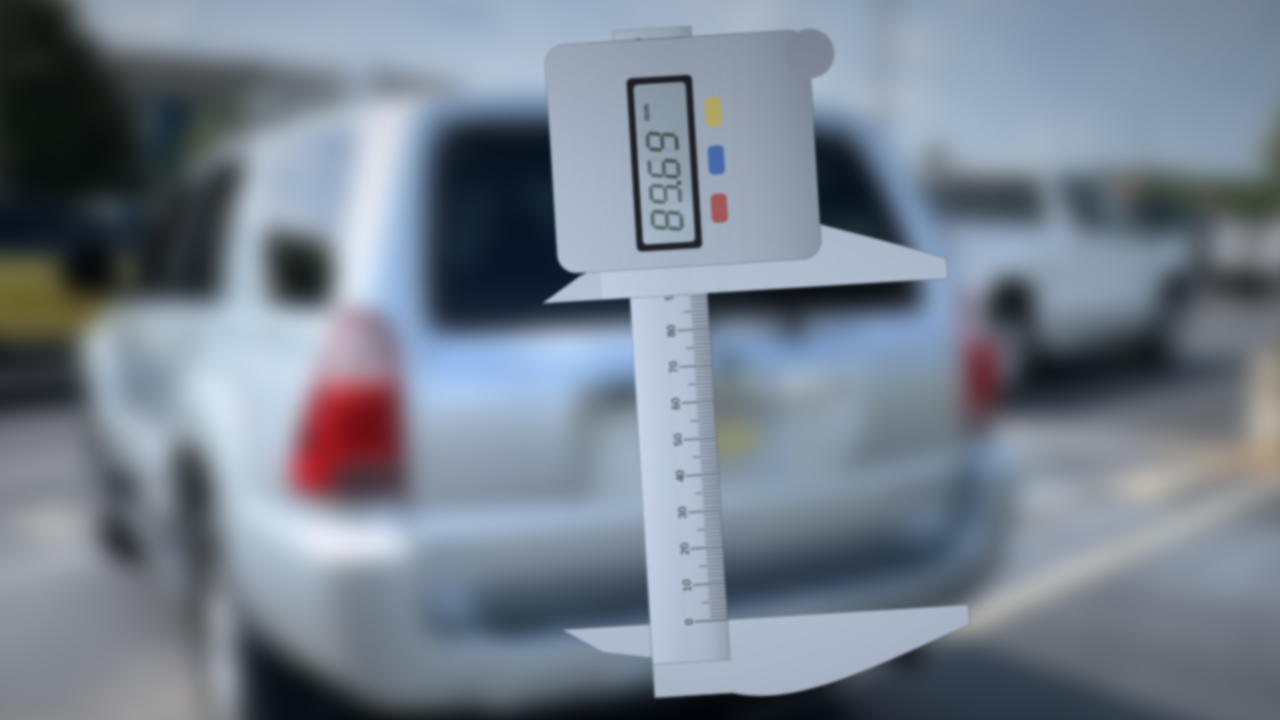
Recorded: **89.69** mm
